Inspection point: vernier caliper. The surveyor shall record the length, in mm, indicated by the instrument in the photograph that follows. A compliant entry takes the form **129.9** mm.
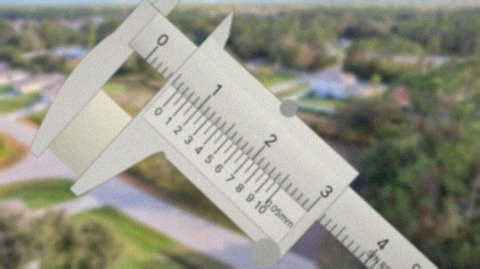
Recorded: **6.2** mm
